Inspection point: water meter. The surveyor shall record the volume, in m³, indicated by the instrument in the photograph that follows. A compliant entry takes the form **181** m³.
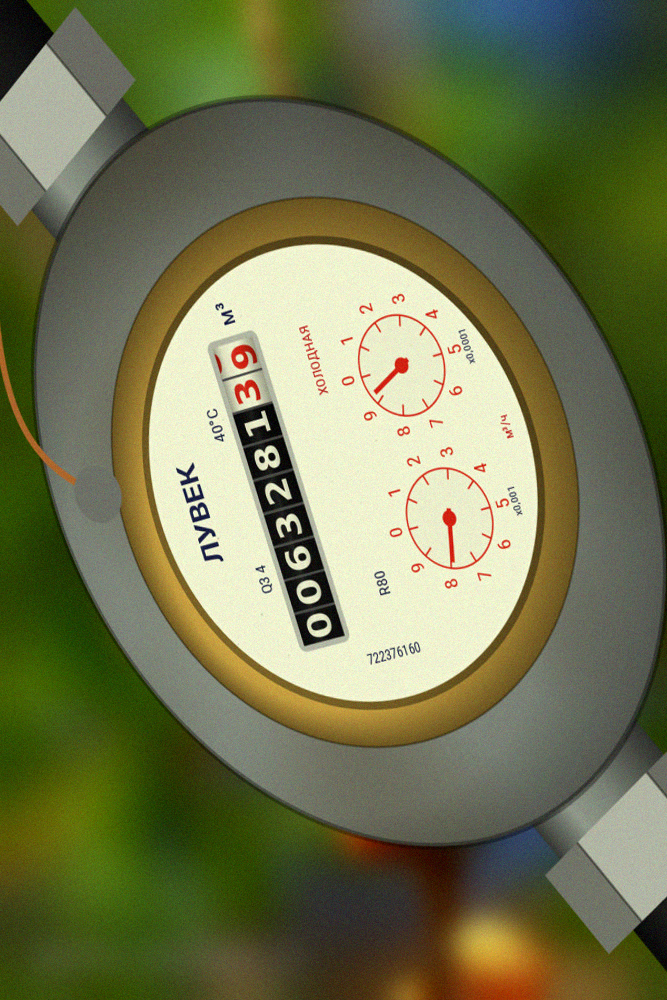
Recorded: **63281.3879** m³
